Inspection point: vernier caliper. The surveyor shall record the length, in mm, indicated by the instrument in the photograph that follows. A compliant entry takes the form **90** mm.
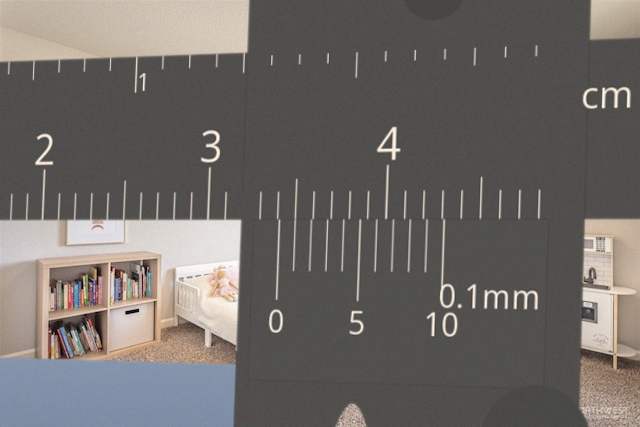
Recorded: **34.1** mm
